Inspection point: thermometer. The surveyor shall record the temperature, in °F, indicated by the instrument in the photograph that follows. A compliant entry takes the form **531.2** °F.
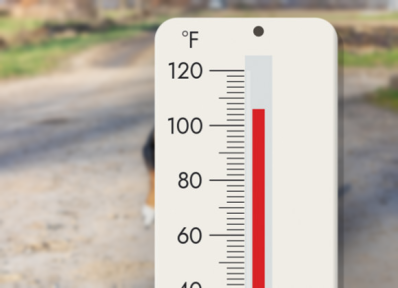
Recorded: **106** °F
